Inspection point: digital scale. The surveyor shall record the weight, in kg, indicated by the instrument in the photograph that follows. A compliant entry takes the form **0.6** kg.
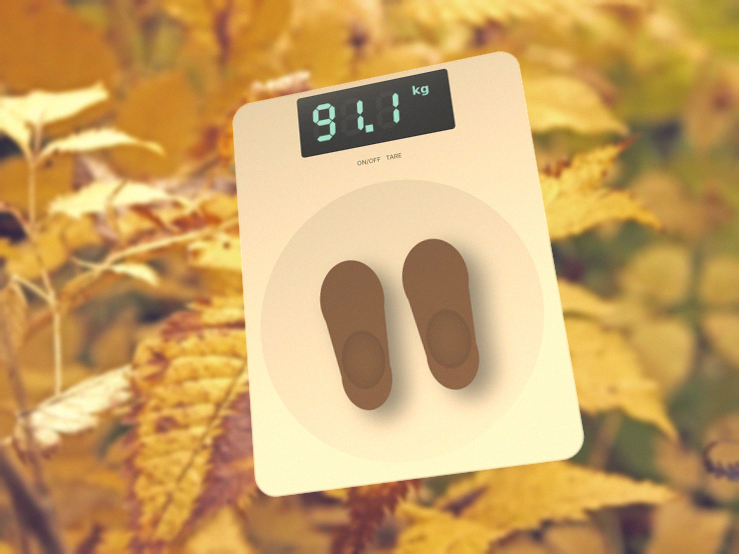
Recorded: **91.1** kg
